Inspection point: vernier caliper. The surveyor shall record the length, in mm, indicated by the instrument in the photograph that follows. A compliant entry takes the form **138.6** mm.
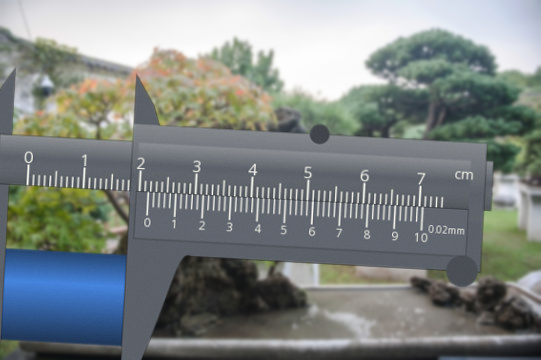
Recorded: **21.6** mm
